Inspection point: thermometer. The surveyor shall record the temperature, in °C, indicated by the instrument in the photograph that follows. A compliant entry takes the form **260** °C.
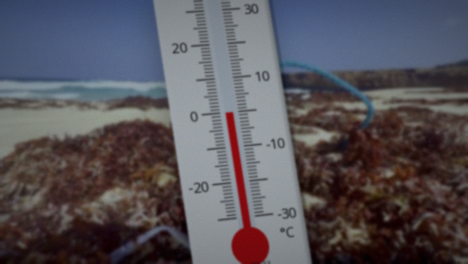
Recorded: **0** °C
